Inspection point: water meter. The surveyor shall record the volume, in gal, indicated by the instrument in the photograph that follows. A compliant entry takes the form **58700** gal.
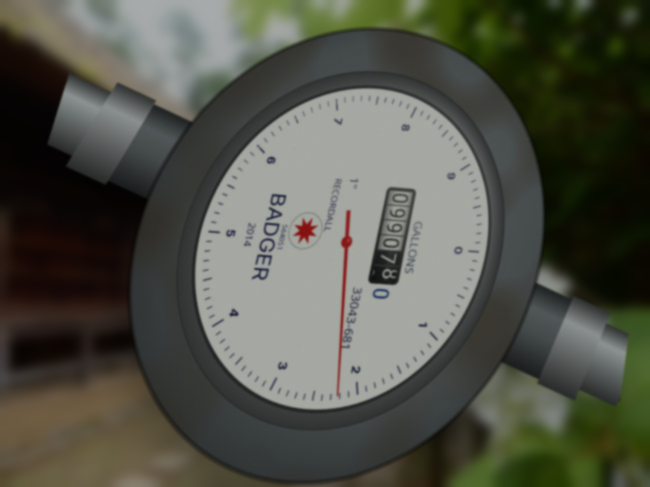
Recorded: **990782.2** gal
